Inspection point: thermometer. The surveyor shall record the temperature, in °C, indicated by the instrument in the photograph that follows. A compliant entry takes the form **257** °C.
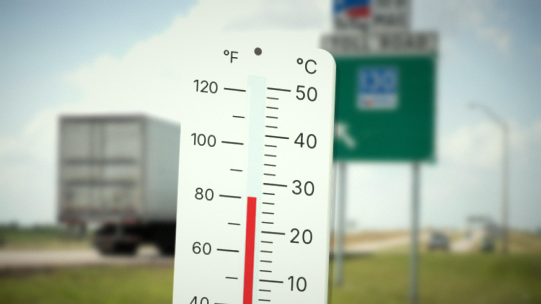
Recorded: **27** °C
